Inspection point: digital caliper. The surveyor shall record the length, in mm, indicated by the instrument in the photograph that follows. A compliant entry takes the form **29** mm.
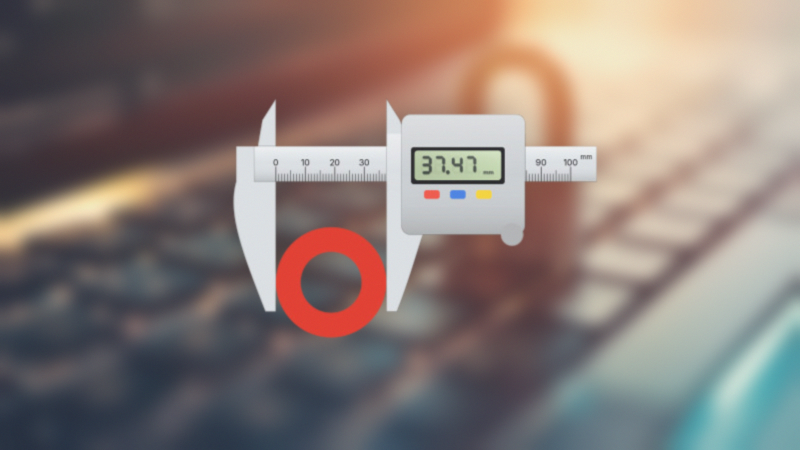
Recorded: **37.47** mm
